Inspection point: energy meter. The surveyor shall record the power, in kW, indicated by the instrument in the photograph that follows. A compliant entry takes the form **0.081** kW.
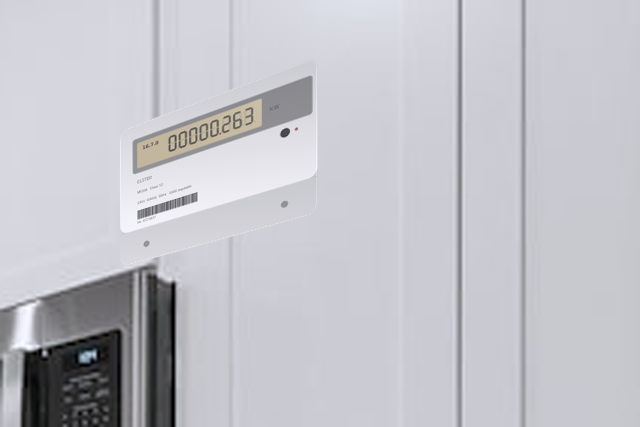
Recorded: **0.263** kW
